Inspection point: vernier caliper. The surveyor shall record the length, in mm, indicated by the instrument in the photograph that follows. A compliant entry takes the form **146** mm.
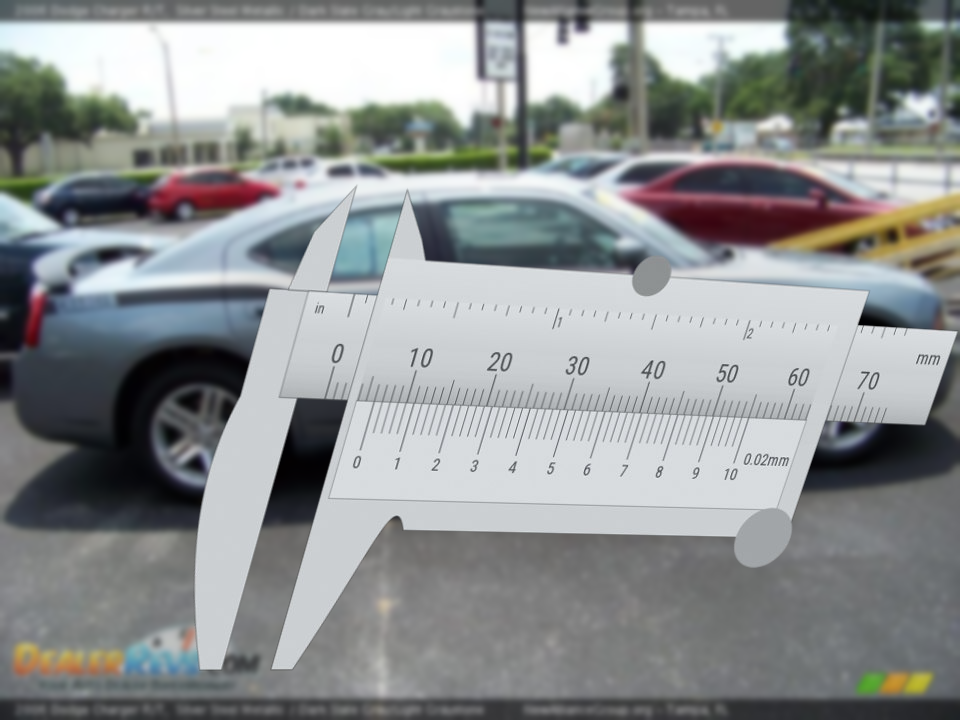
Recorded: **6.0** mm
